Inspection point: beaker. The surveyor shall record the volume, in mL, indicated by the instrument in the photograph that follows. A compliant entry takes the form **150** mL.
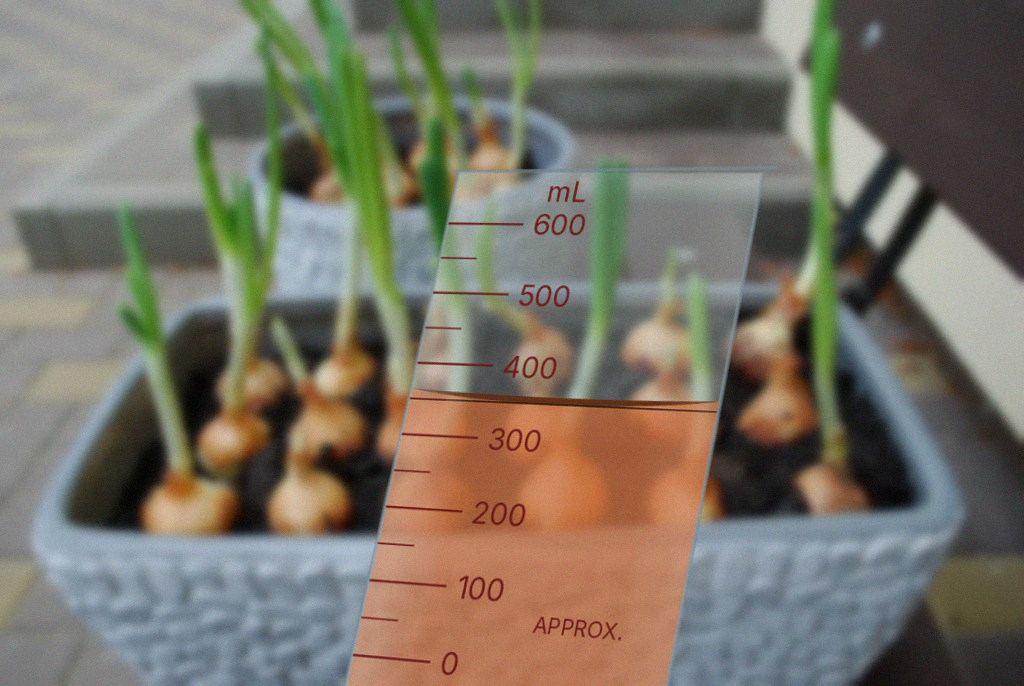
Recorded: **350** mL
